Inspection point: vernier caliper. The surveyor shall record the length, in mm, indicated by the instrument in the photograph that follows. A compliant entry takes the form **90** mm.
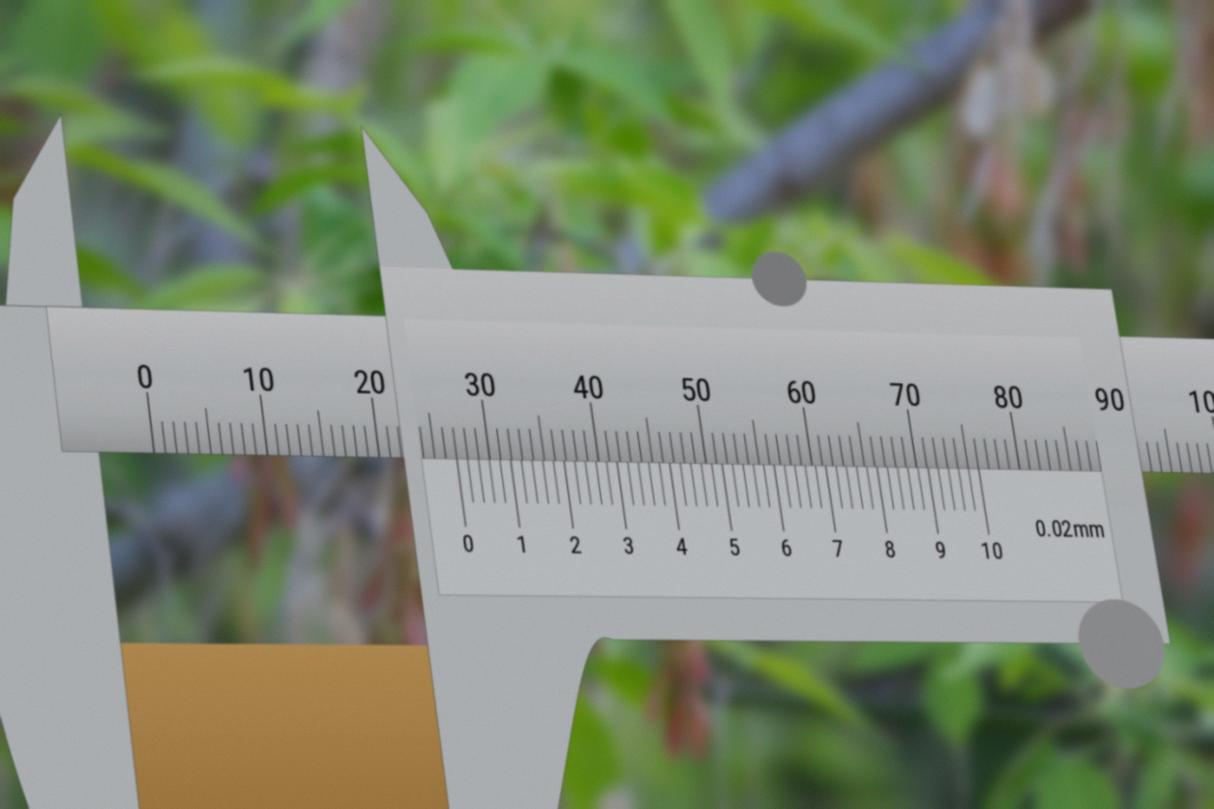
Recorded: **27.0** mm
